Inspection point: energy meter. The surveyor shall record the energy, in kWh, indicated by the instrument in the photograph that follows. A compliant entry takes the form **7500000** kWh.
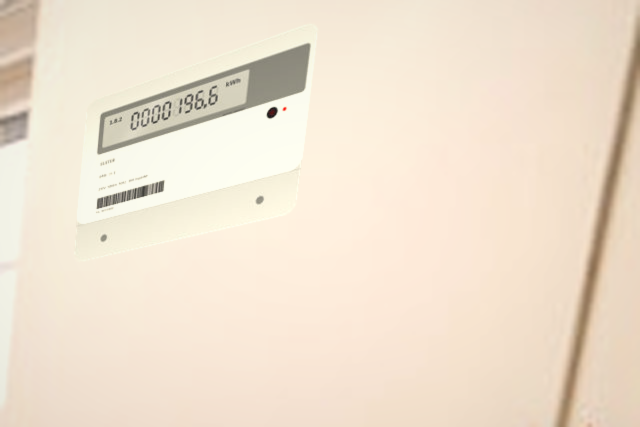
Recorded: **196.6** kWh
